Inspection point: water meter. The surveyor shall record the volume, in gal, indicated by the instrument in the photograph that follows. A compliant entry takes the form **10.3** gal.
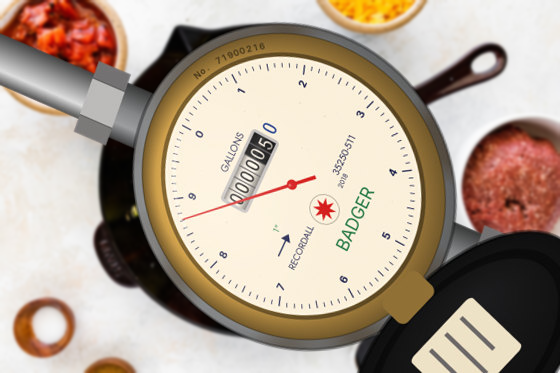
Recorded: **48.7** gal
